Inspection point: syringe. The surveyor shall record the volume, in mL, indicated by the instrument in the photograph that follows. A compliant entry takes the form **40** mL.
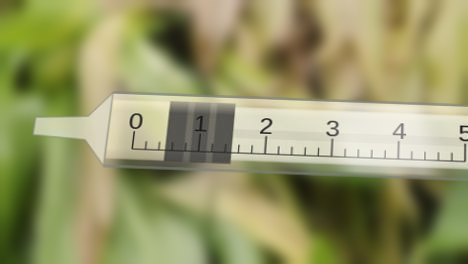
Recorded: **0.5** mL
